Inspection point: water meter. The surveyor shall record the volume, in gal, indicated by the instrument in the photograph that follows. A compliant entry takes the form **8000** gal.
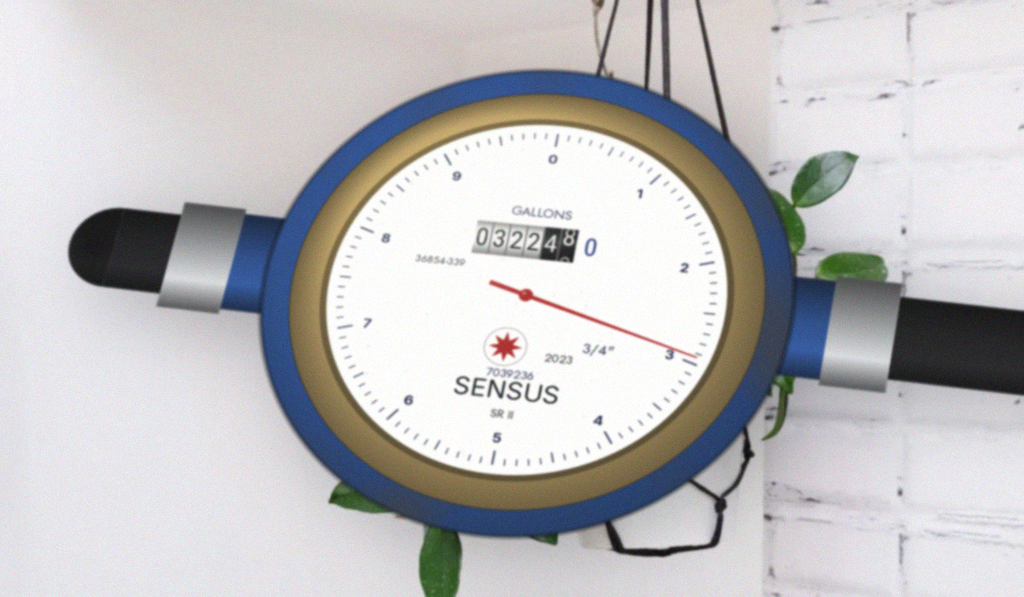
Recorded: **322482.9** gal
